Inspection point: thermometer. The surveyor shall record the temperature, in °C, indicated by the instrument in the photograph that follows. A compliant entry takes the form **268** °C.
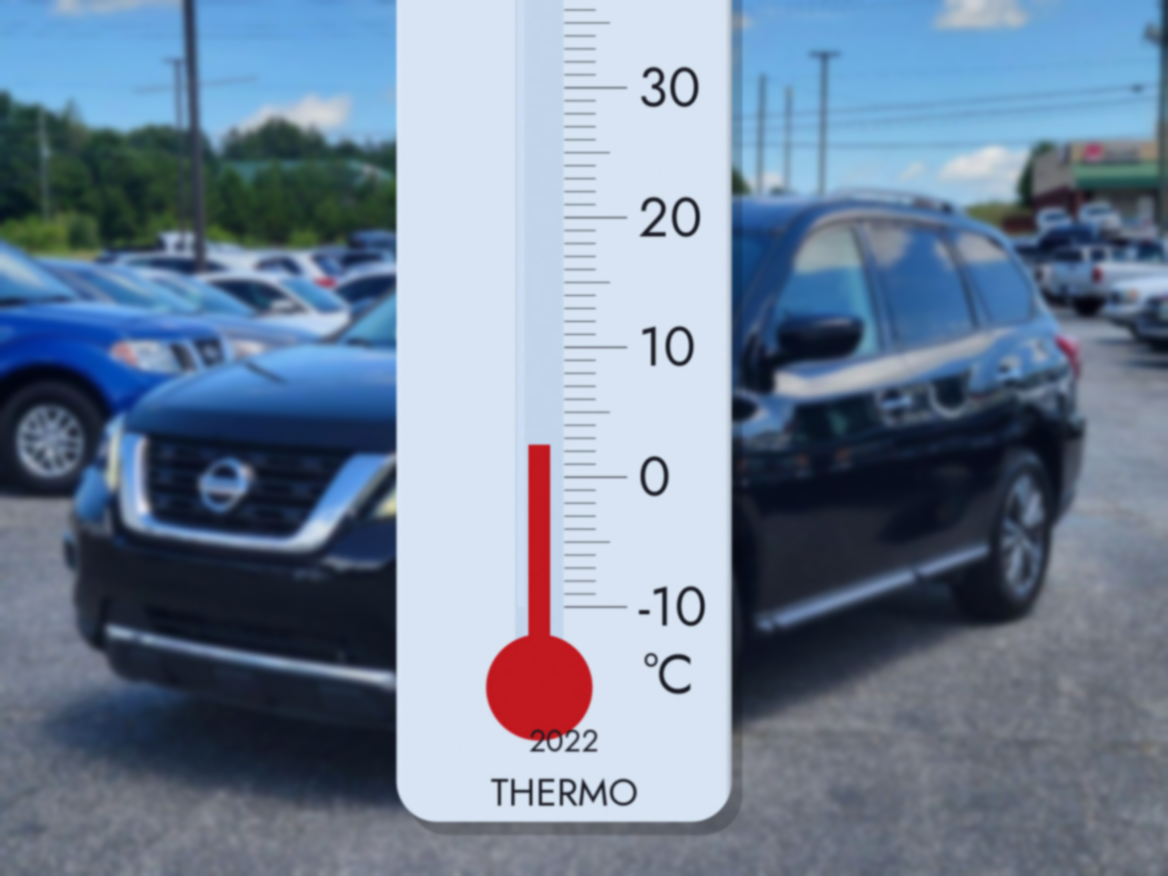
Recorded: **2.5** °C
